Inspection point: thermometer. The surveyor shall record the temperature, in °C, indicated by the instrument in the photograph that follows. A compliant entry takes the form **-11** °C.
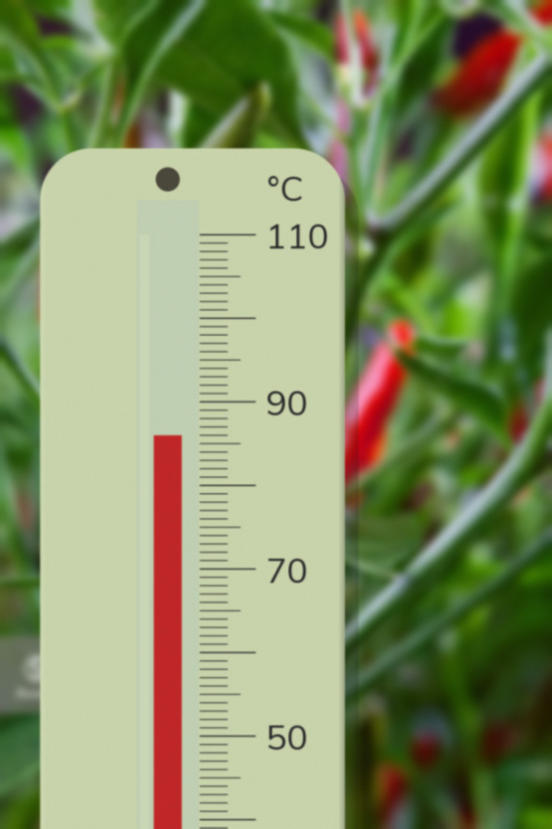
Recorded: **86** °C
